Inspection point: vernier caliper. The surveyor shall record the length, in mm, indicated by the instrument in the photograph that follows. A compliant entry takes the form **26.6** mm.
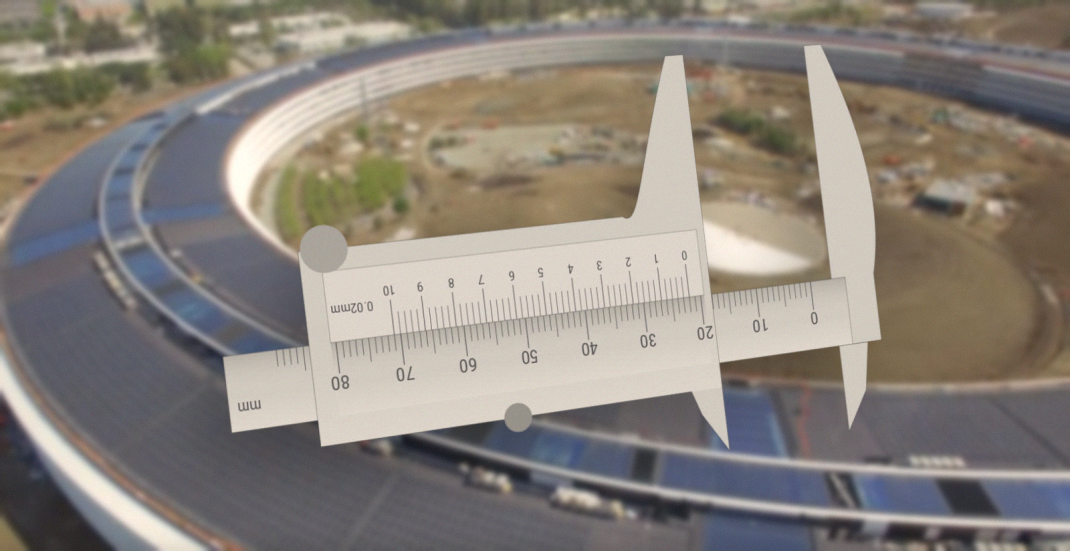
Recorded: **22.0** mm
